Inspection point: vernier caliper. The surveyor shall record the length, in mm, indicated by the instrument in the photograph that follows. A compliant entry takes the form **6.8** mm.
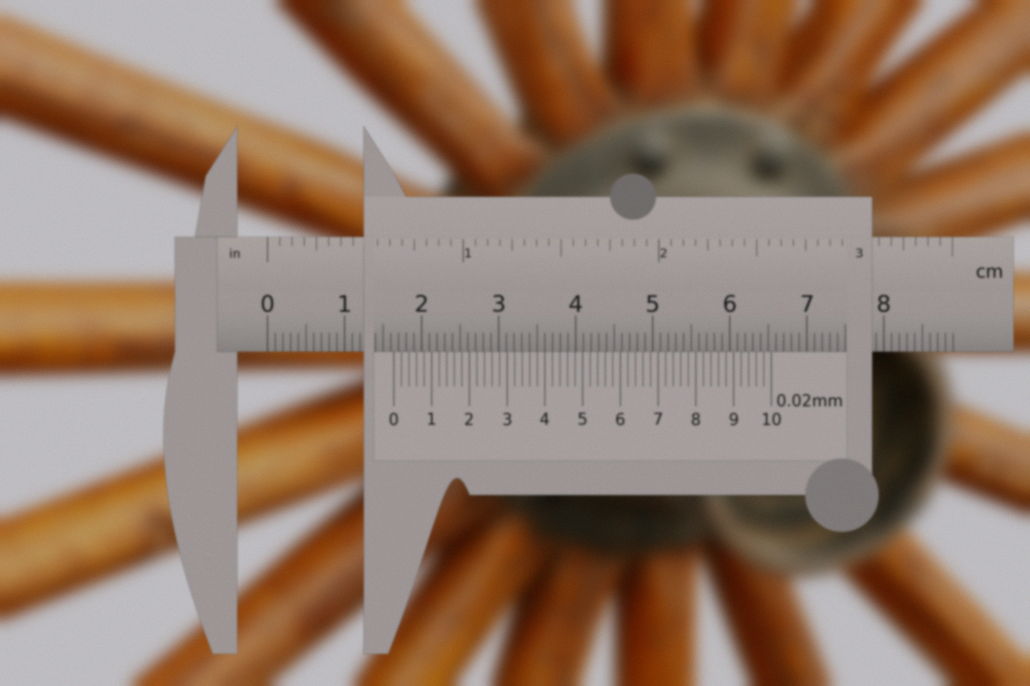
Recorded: **16.4** mm
